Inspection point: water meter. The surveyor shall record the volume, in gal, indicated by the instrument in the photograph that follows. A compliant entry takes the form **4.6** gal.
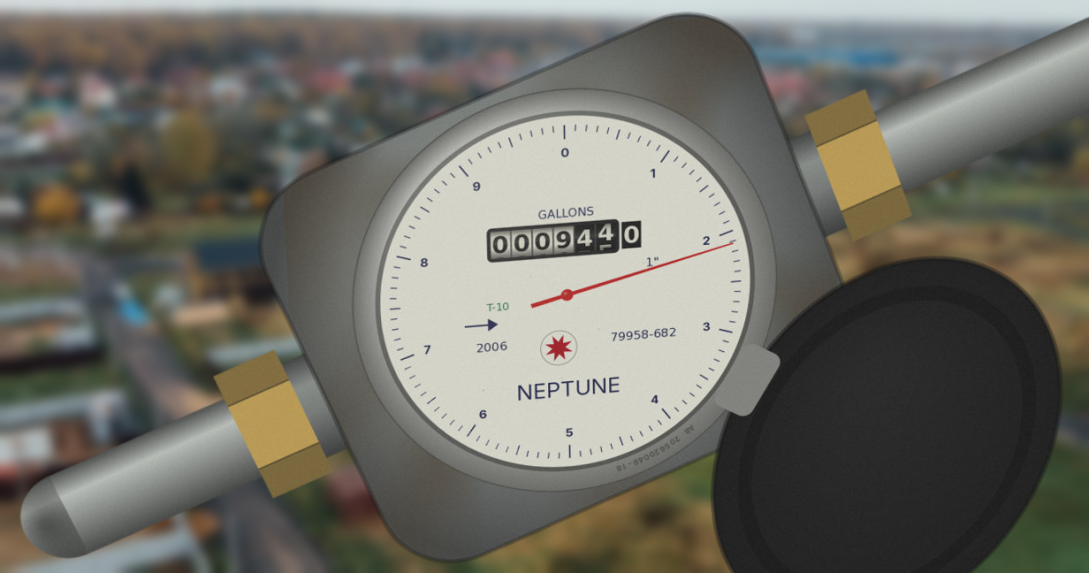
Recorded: **9442.1** gal
